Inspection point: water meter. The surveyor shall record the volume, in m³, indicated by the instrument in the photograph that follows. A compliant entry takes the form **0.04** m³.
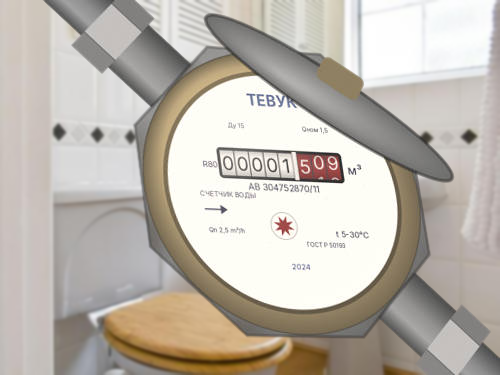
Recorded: **1.509** m³
